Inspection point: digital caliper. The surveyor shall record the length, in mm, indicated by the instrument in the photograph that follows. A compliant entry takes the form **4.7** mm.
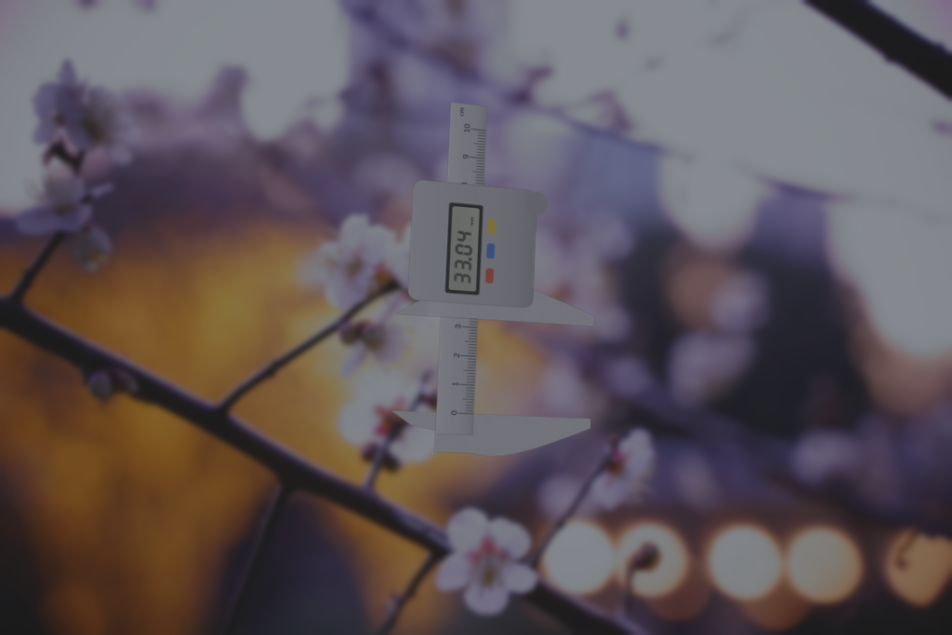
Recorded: **33.04** mm
